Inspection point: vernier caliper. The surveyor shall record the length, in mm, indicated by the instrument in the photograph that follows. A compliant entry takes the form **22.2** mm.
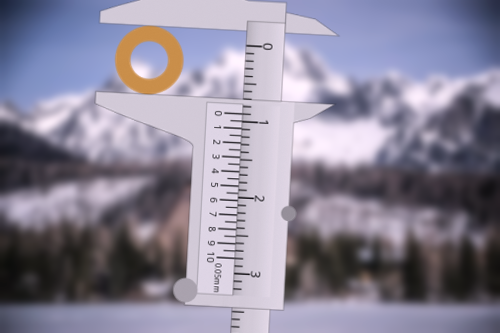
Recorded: **9.0** mm
